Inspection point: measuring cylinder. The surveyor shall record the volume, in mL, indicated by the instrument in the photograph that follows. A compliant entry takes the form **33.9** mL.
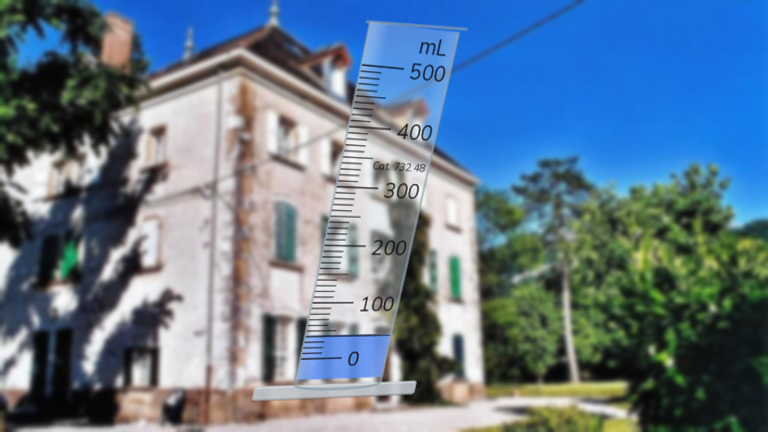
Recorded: **40** mL
